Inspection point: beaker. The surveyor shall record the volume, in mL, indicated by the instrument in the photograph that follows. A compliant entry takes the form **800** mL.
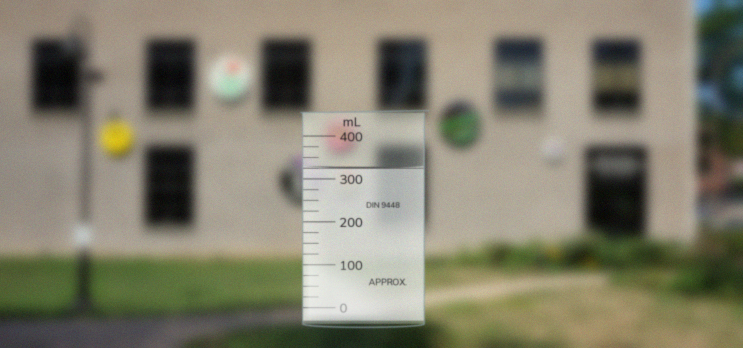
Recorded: **325** mL
